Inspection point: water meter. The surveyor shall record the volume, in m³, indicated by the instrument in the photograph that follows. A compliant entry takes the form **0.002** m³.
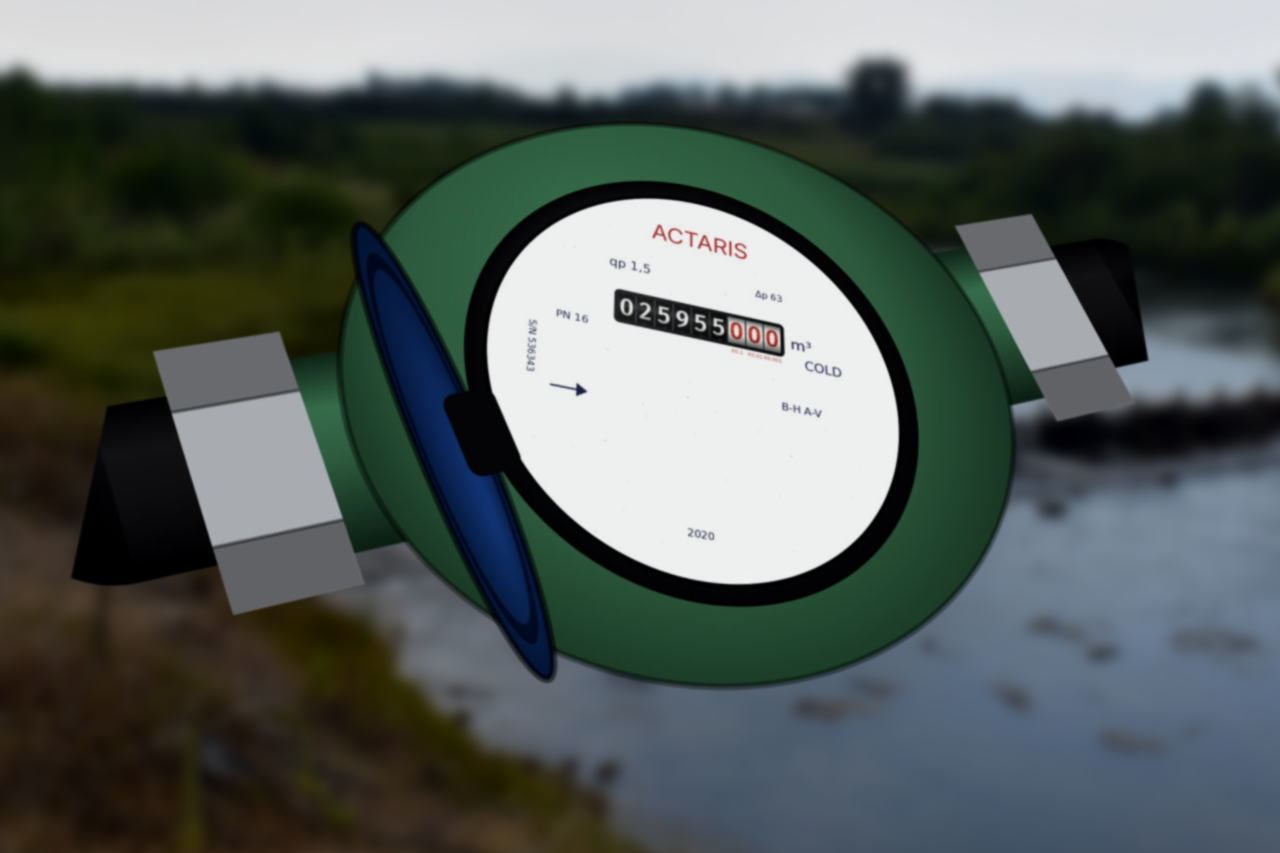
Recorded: **25955.000** m³
